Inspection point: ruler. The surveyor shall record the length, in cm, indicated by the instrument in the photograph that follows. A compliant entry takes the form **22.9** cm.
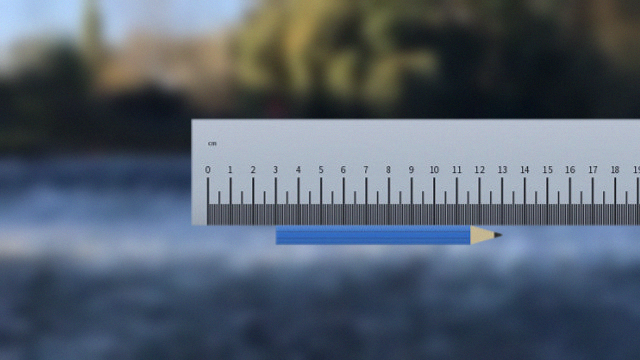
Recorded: **10** cm
